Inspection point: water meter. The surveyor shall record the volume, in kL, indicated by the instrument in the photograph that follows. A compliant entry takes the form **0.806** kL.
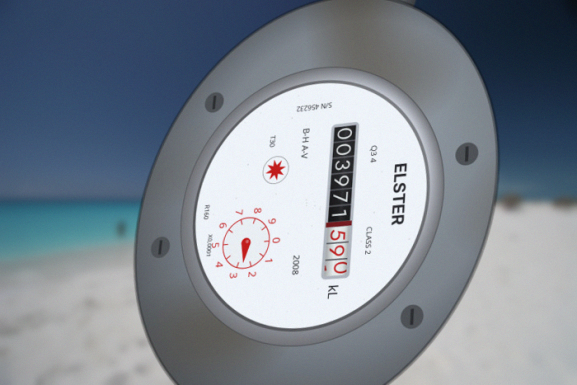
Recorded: **3971.5902** kL
